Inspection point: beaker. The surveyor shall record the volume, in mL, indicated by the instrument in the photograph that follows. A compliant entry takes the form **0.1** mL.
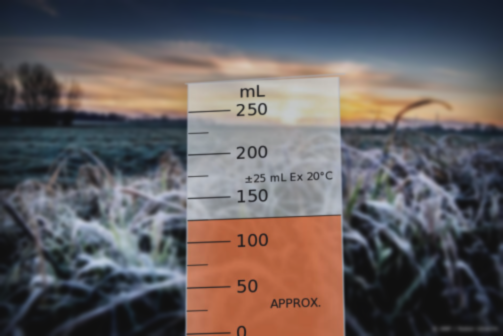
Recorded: **125** mL
